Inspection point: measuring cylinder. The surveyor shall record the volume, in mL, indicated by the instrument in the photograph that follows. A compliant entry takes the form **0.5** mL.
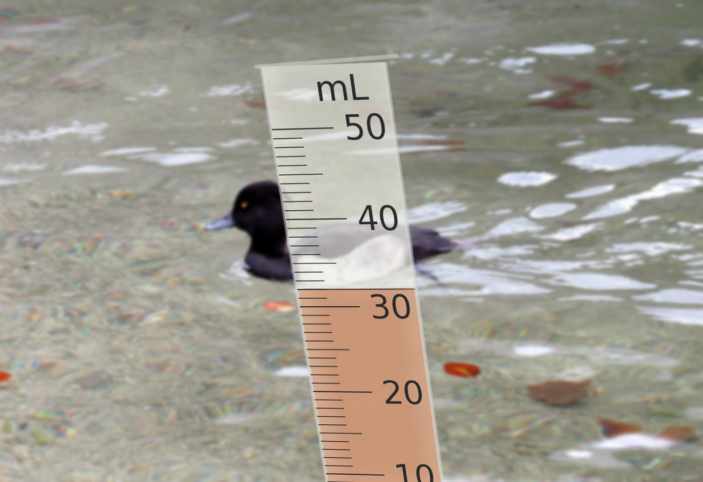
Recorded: **32** mL
